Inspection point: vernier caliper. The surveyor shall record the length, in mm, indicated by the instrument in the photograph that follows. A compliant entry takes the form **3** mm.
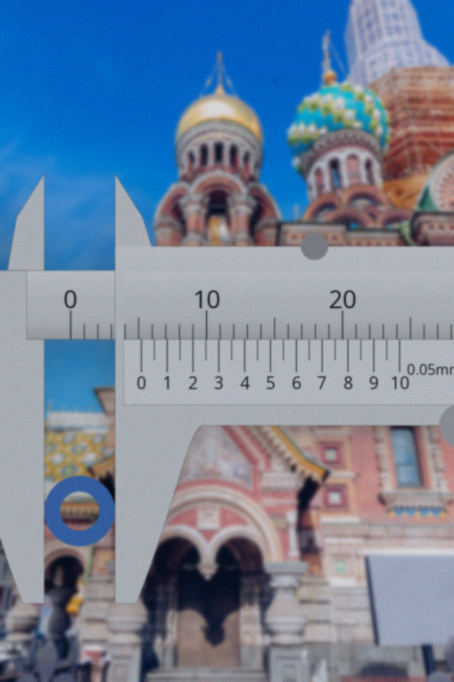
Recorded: **5.2** mm
